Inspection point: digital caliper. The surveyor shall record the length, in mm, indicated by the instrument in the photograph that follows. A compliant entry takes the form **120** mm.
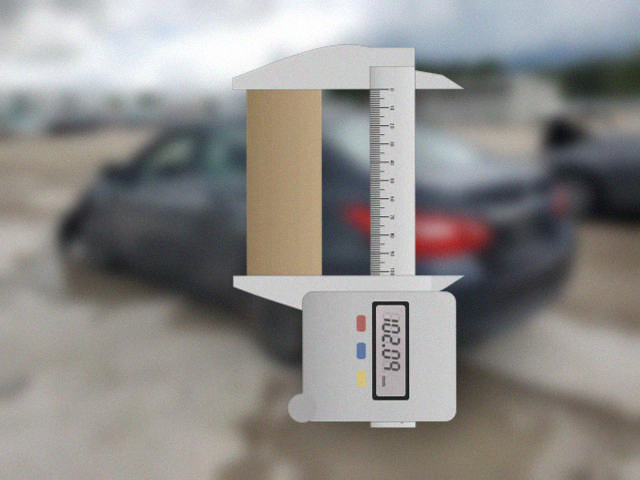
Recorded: **102.09** mm
